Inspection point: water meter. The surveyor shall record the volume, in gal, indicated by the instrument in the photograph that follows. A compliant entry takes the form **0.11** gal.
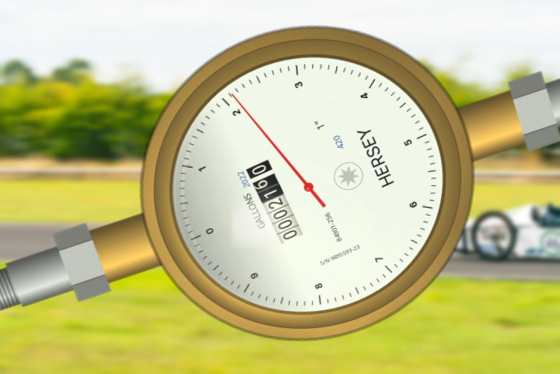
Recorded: **2162.1** gal
